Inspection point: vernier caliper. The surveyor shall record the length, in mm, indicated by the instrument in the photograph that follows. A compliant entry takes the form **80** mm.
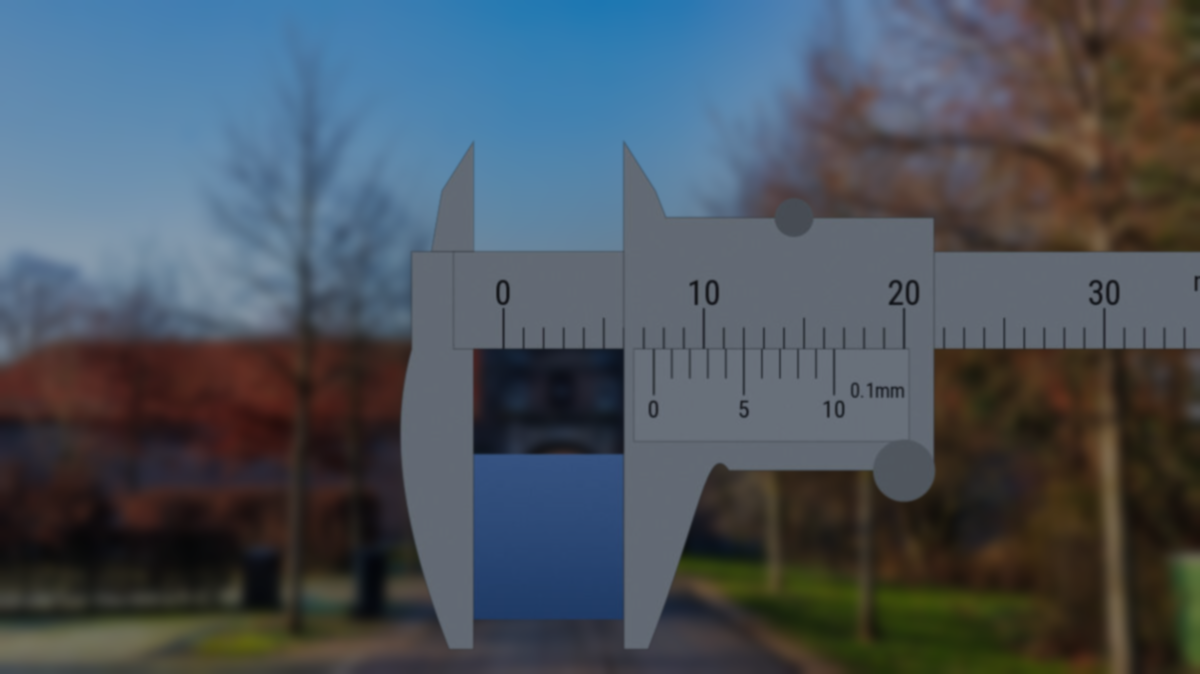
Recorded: **7.5** mm
